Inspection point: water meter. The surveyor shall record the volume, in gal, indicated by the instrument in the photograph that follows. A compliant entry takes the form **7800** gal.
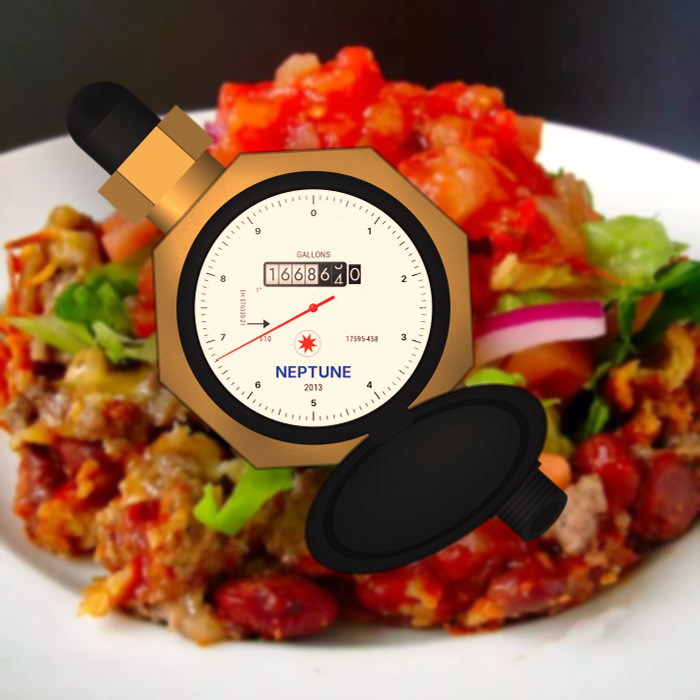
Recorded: **1668636.7** gal
